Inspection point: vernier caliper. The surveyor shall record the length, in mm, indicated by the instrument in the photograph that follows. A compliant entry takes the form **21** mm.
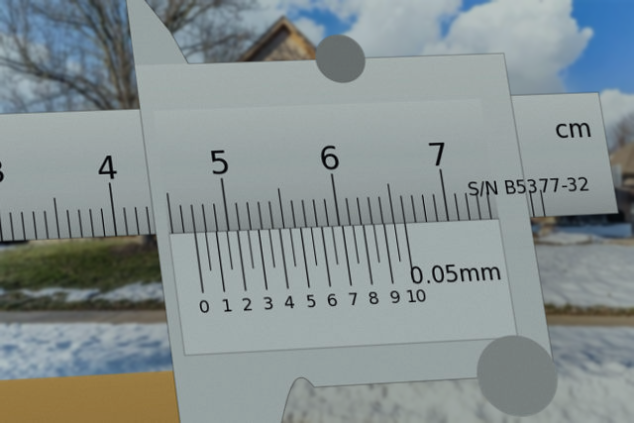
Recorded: **47.0** mm
